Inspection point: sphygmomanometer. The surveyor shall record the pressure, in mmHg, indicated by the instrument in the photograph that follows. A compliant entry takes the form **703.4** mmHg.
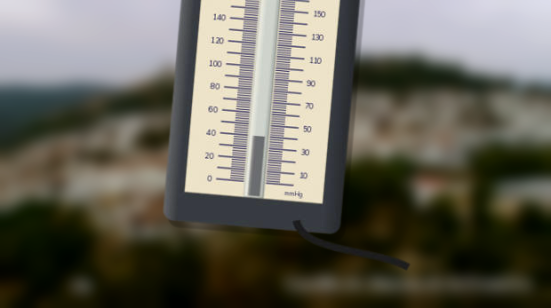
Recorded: **40** mmHg
